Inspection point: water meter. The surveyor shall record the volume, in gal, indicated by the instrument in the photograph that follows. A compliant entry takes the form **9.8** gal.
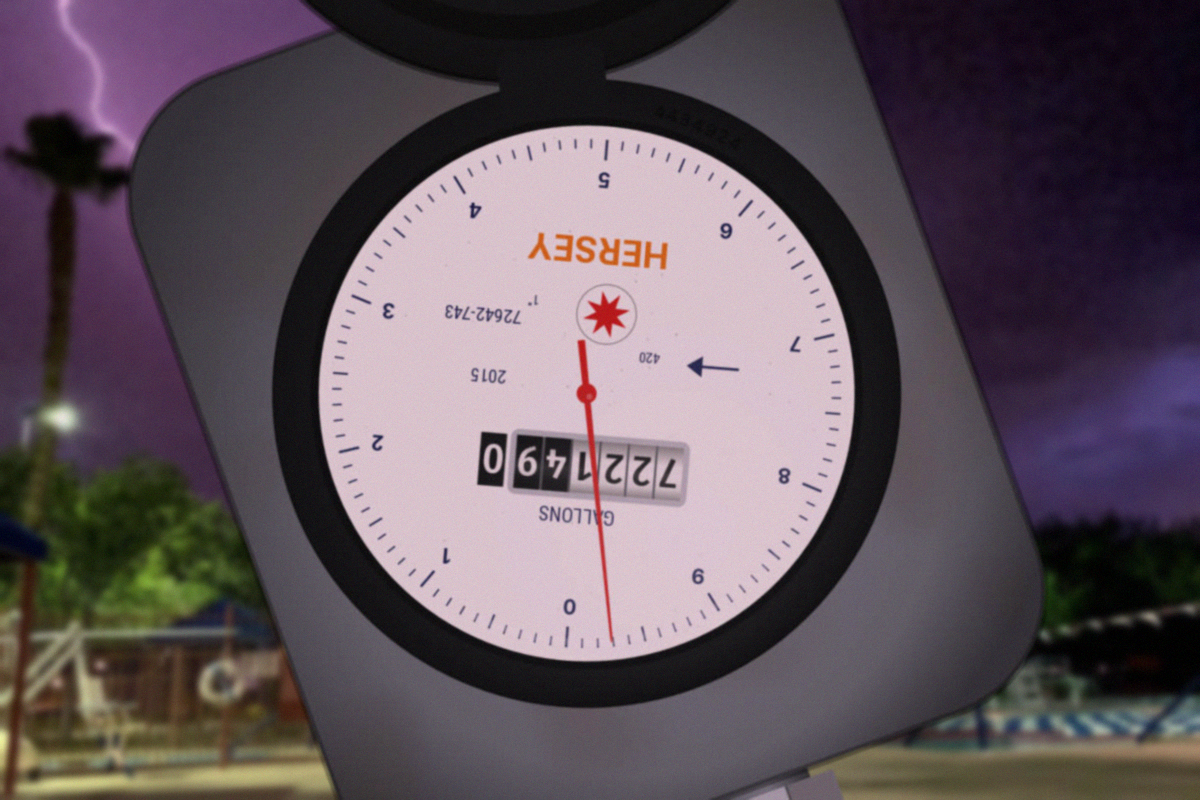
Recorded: **7221489.7** gal
